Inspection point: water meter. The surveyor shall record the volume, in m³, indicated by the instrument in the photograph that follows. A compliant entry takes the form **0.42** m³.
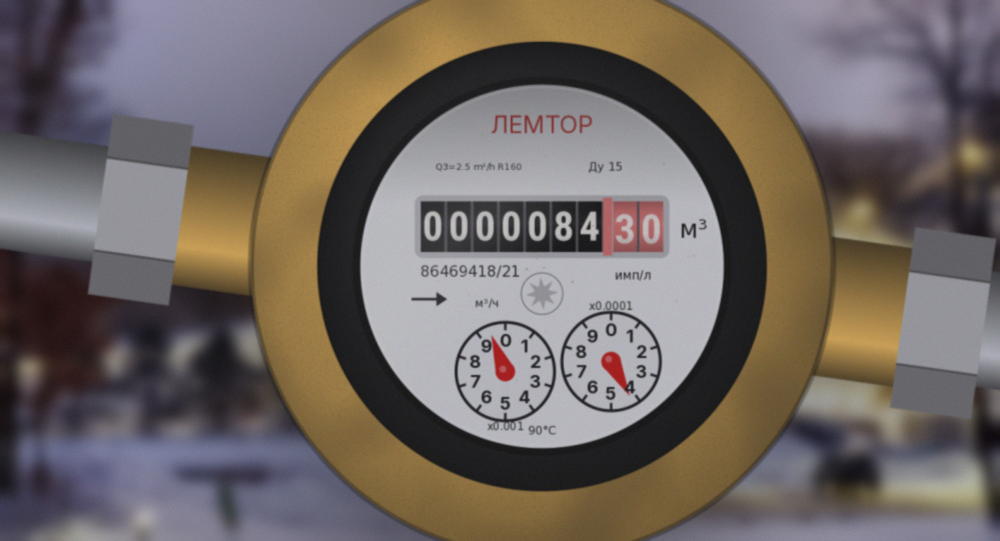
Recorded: **84.2994** m³
